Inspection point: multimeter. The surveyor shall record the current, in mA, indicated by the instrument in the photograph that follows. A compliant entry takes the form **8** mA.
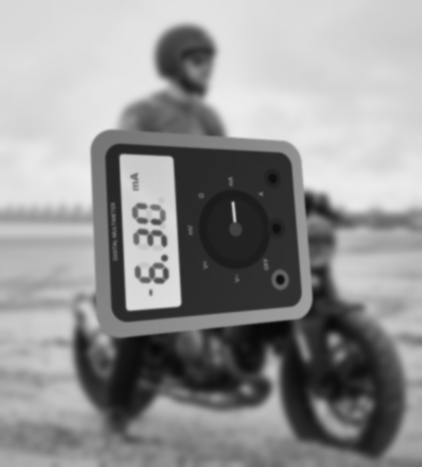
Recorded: **-6.30** mA
